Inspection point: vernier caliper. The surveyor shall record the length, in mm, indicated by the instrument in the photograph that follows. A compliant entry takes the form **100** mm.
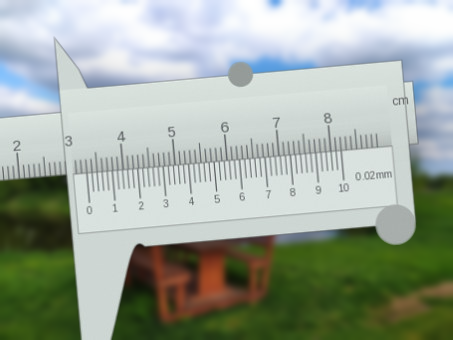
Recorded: **33.0** mm
